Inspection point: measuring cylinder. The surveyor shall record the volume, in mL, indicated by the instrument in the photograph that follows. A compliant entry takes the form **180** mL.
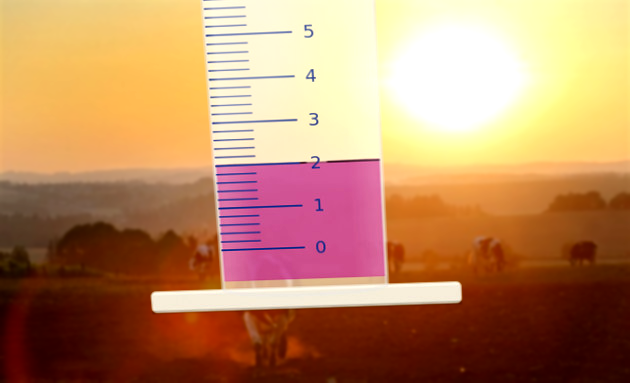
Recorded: **2** mL
